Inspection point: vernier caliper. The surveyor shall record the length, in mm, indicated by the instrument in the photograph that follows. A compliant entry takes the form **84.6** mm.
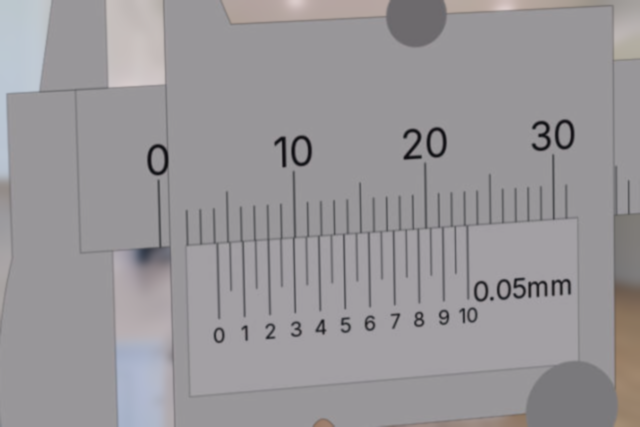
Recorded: **4.2** mm
